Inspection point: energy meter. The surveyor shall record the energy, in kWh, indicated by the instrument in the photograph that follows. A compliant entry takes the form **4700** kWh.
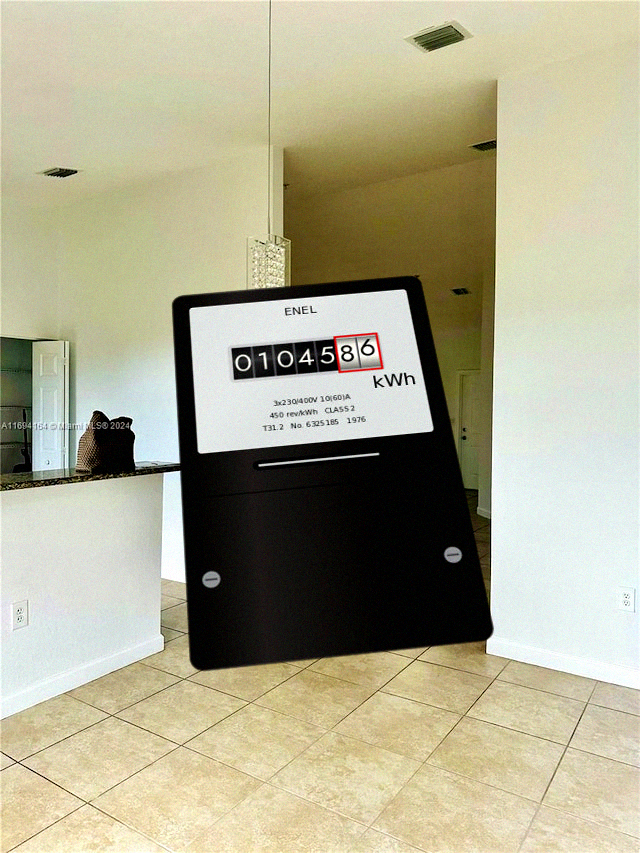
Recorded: **1045.86** kWh
